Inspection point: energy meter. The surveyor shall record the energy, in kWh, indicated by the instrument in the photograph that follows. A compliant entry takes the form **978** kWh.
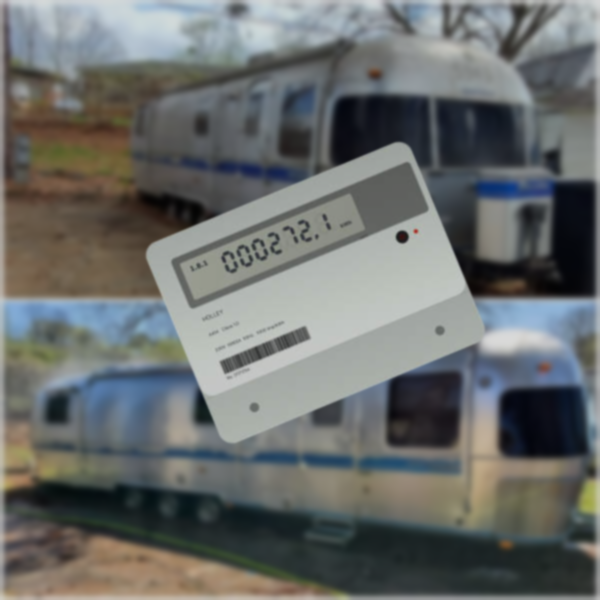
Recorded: **272.1** kWh
